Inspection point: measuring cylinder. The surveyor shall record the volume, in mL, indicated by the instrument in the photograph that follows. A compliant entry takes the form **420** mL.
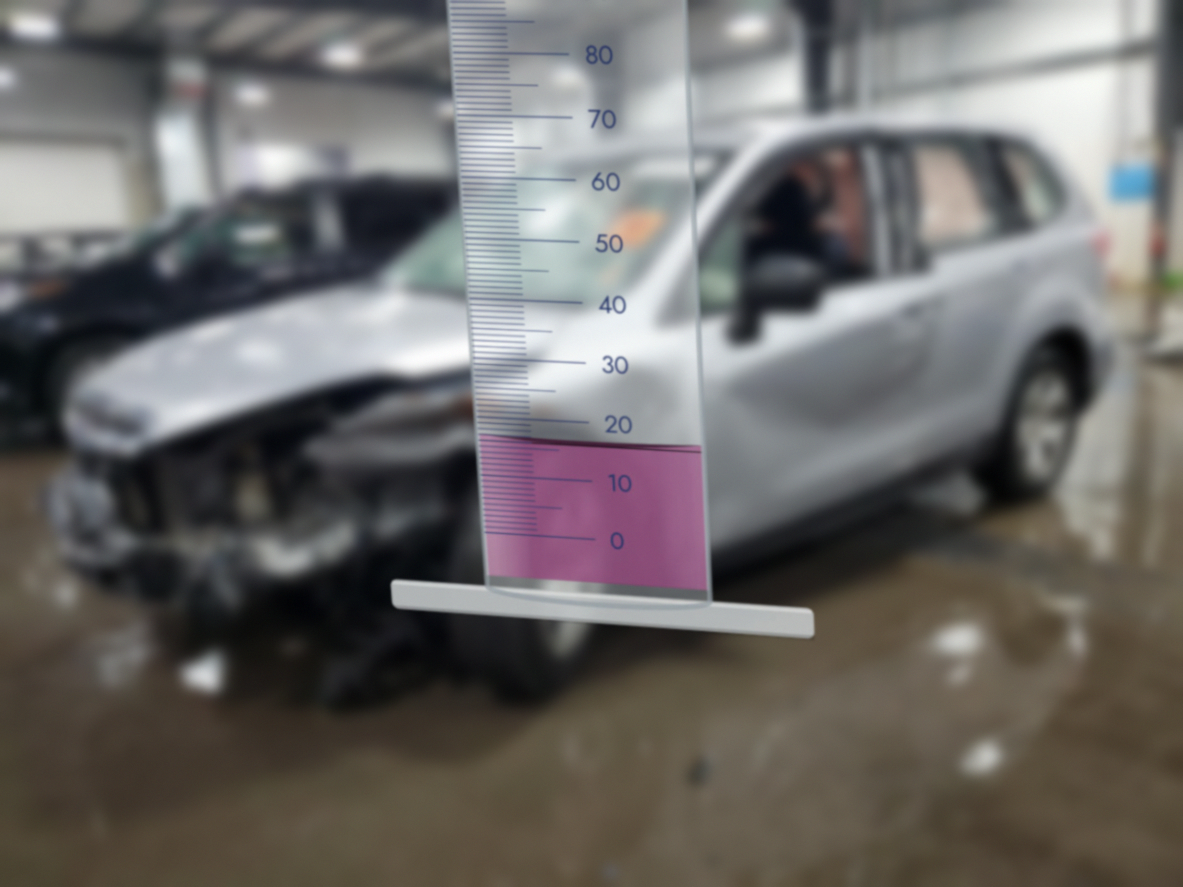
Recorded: **16** mL
